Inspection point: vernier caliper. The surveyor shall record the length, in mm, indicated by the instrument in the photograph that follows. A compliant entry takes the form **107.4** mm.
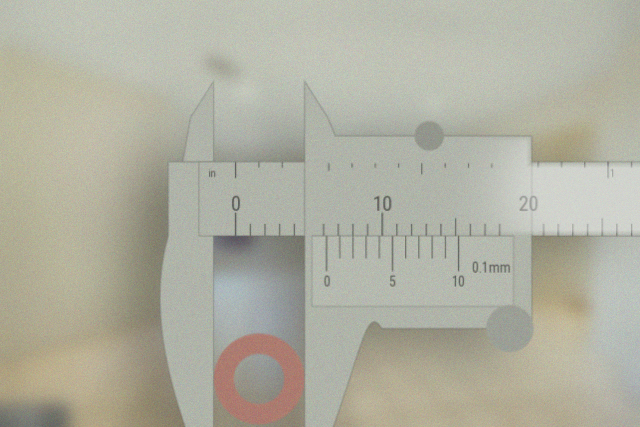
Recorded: **6.2** mm
